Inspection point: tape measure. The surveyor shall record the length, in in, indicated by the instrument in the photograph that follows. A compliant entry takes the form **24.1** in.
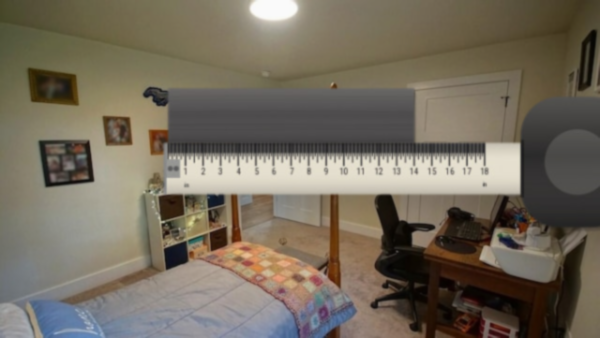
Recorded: **14** in
